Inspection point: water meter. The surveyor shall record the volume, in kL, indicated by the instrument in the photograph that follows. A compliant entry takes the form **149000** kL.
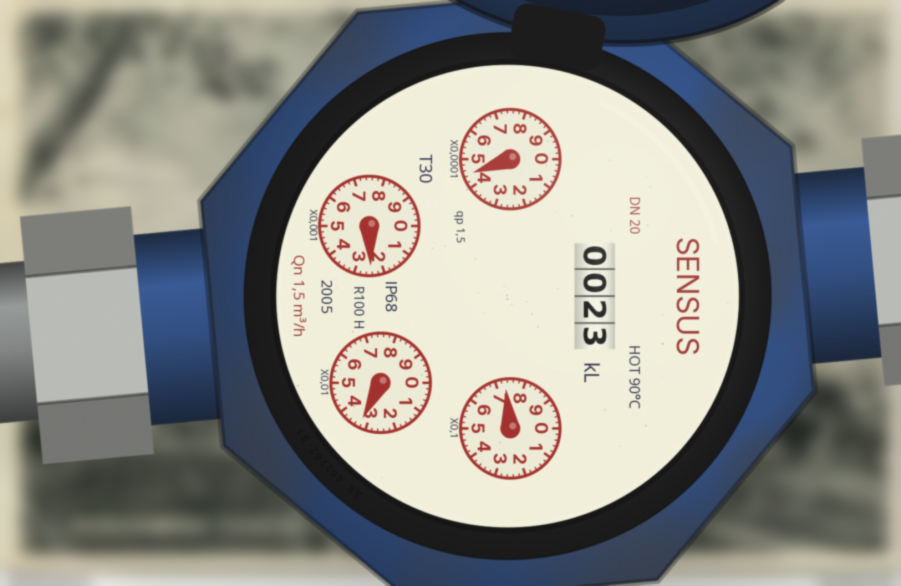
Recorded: **23.7324** kL
